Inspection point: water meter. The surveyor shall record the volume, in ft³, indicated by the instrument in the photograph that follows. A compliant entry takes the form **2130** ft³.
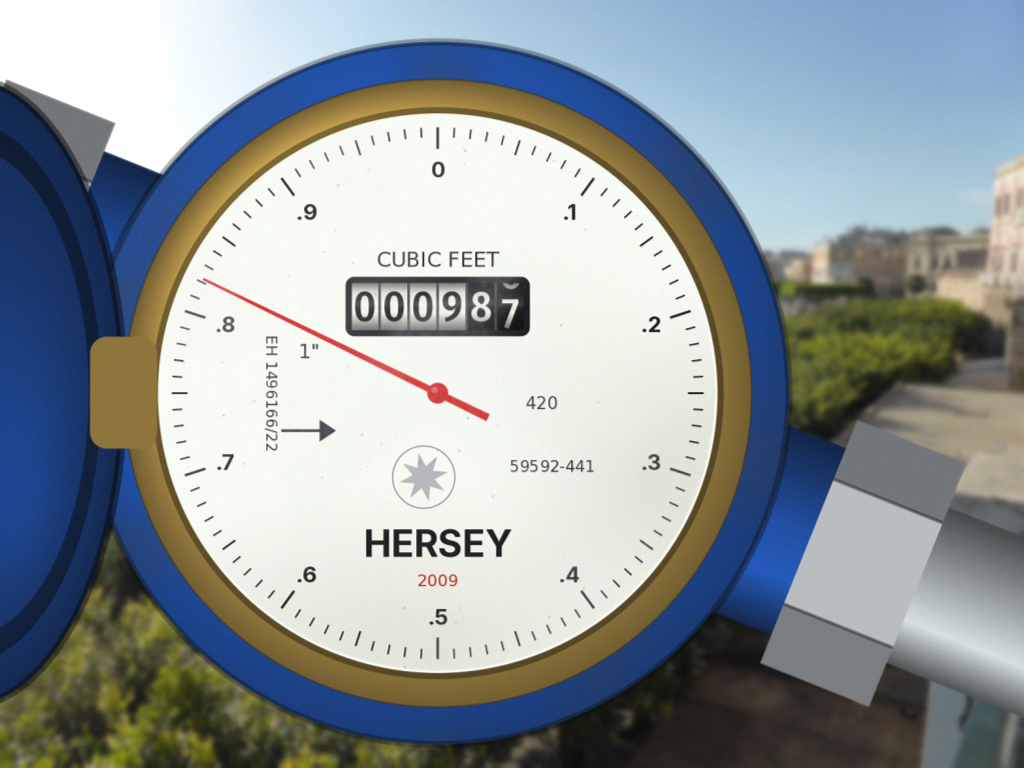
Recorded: **986.82** ft³
